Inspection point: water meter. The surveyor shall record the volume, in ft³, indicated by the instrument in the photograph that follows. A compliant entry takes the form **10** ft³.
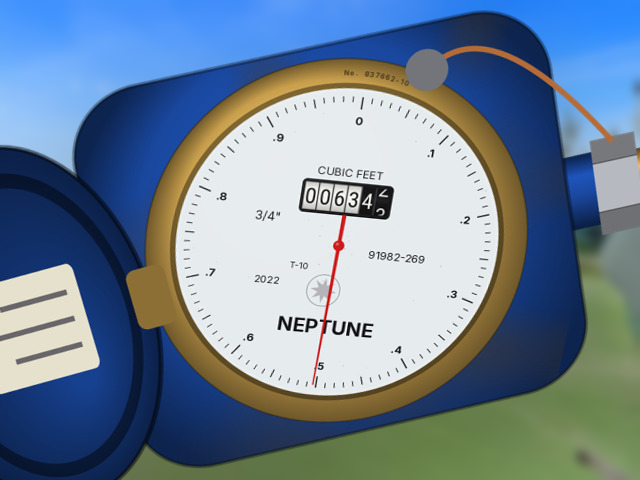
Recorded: **6342.50** ft³
